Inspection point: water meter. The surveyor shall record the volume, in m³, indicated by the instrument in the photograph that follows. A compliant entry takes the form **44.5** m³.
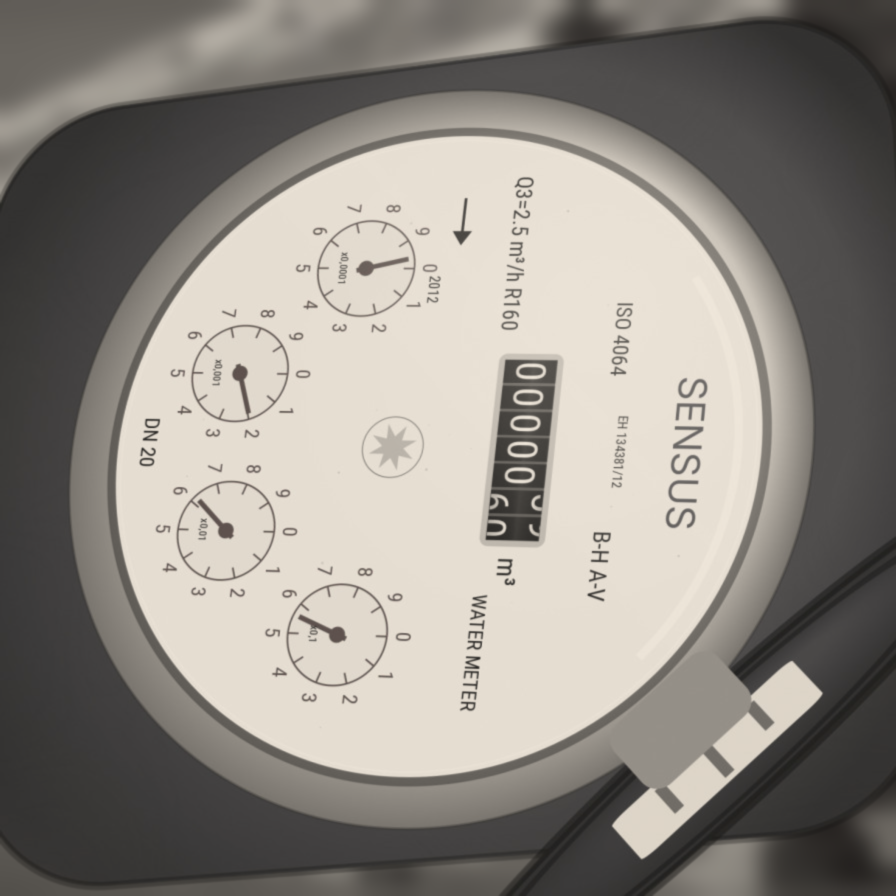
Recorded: **59.5619** m³
